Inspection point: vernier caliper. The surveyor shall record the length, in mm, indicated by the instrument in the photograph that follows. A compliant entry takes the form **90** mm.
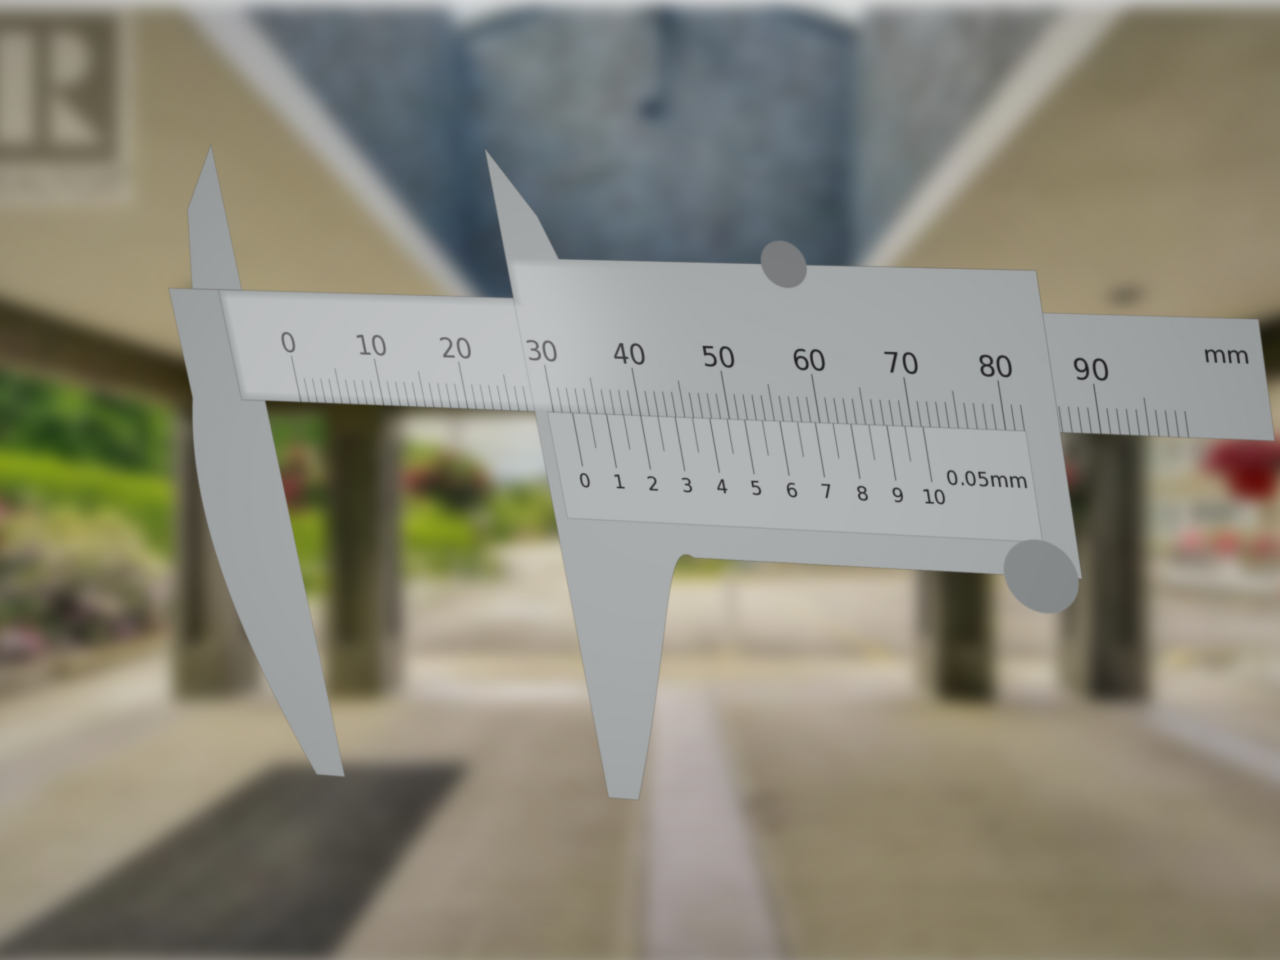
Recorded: **32.2** mm
